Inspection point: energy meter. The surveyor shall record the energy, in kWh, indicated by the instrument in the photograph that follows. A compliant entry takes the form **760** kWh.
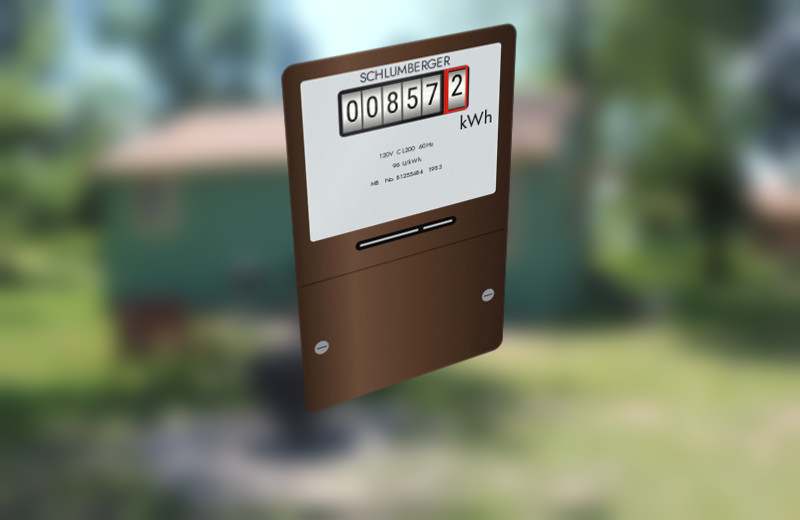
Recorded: **857.2** kWh
